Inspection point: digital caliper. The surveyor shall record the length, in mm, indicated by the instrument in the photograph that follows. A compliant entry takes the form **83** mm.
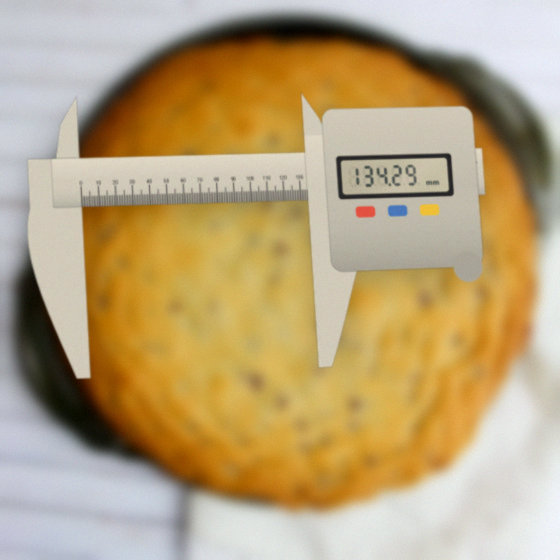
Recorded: **134.29** mm
